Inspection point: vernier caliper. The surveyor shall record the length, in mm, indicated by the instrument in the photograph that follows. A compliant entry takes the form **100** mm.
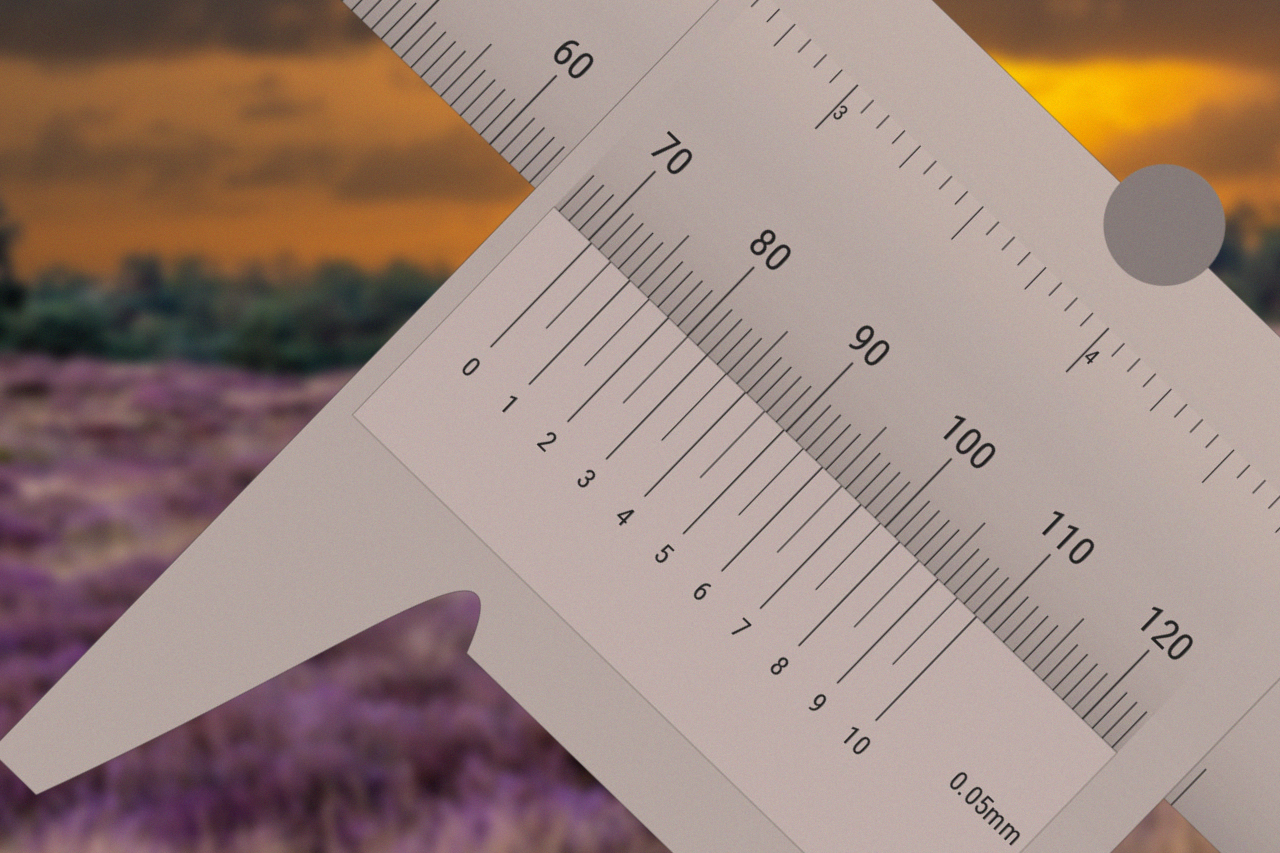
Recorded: **70.3** mm
